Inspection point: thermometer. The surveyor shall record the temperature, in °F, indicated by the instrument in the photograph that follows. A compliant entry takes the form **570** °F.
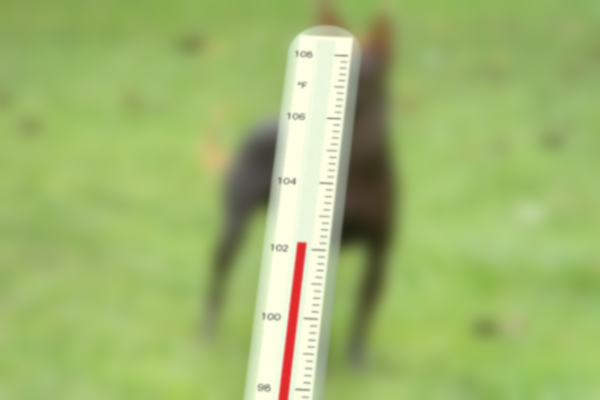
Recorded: **102.2** °F
